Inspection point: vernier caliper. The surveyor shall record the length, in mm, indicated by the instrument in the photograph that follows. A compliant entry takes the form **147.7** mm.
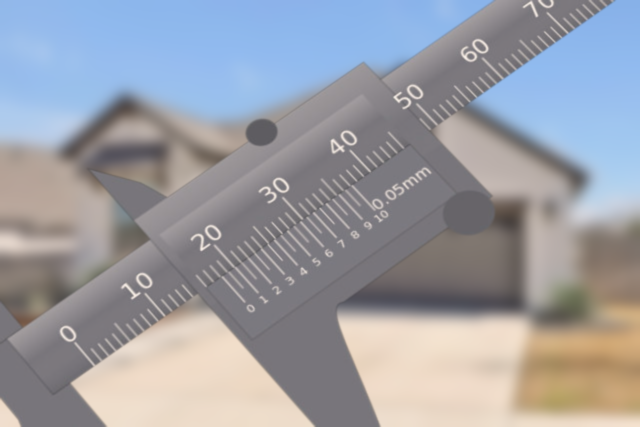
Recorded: **18.2** mm
